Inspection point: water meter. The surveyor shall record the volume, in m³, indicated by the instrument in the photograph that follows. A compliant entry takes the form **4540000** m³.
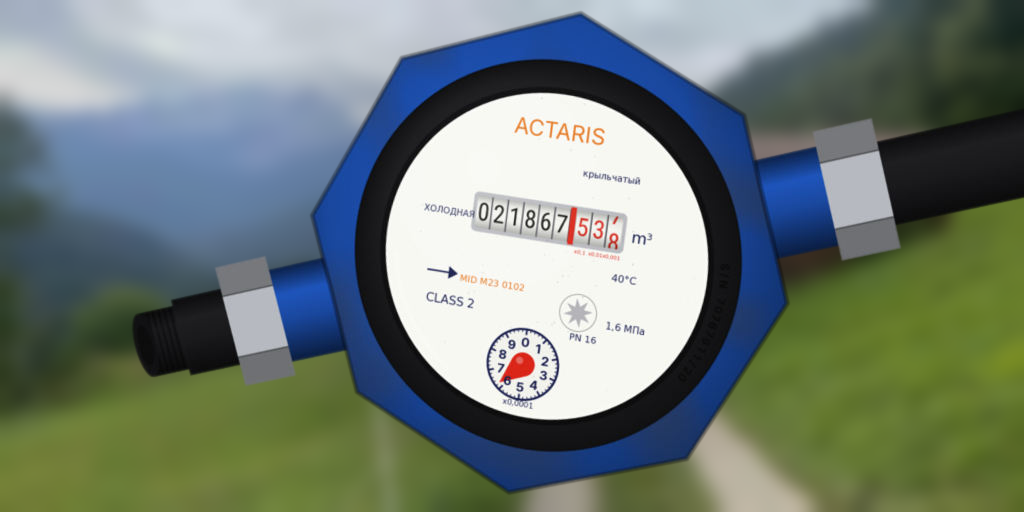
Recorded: **21867.5376** m³
